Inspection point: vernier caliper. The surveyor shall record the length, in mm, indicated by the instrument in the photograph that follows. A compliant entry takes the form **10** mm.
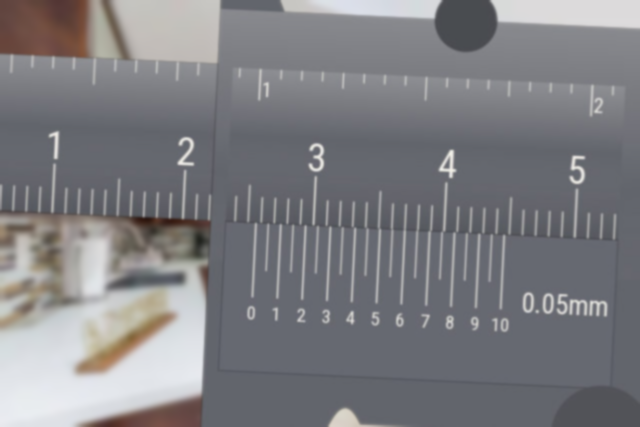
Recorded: **25.6** mm
